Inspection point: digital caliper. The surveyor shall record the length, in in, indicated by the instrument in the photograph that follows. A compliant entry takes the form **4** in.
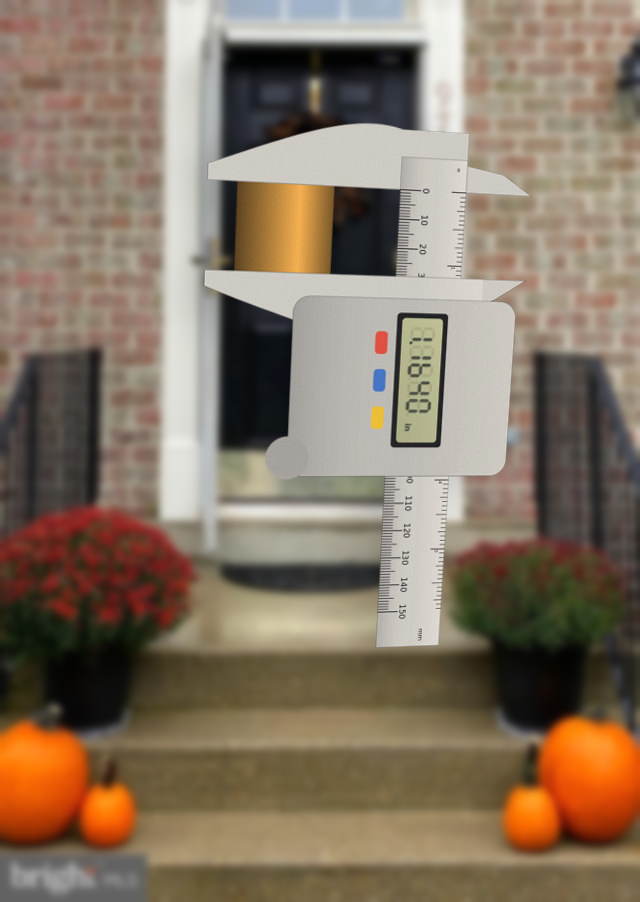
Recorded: **1.1640** in
